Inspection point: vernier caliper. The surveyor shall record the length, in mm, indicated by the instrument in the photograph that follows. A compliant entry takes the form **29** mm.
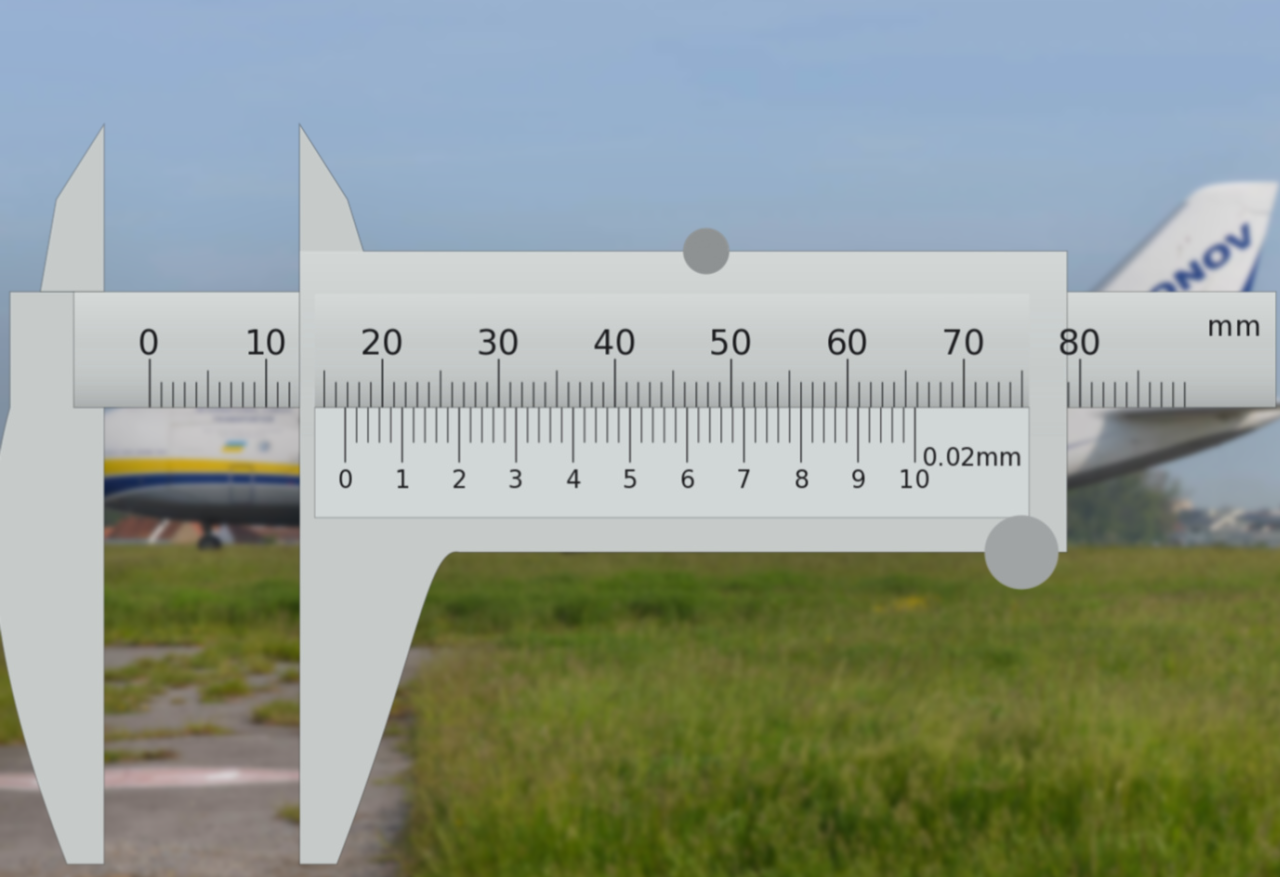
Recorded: **16.8** mm
